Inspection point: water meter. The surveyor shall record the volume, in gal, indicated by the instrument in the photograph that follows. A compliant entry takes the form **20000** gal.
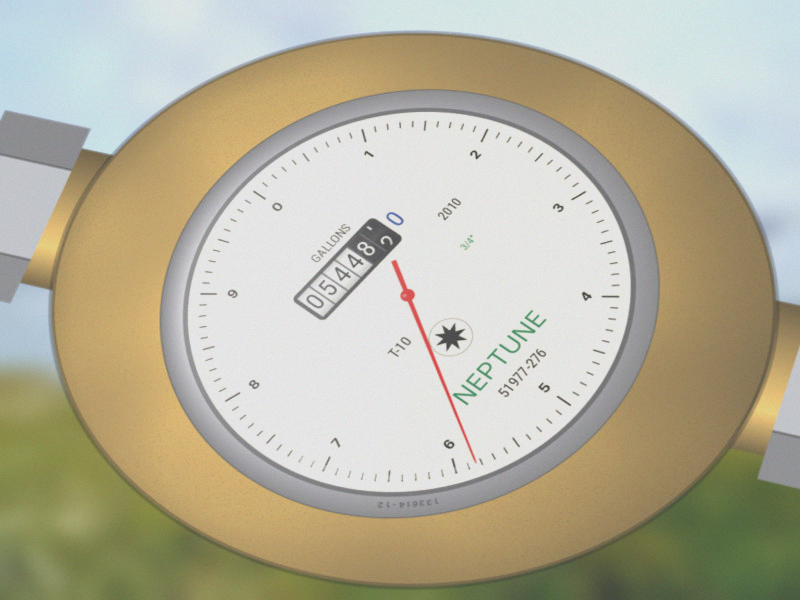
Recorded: **544815.8** gal
